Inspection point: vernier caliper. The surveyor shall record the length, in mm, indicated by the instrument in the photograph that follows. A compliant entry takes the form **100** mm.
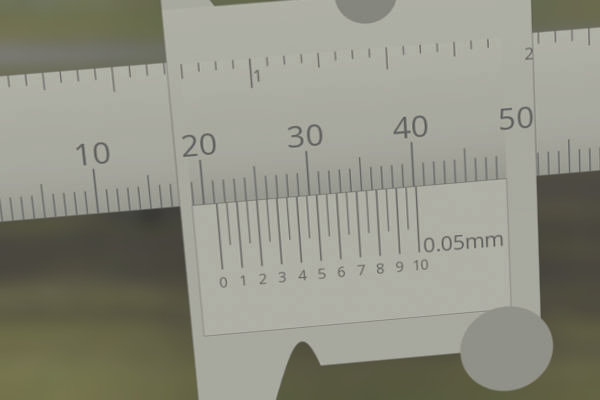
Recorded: **21.2** mm
